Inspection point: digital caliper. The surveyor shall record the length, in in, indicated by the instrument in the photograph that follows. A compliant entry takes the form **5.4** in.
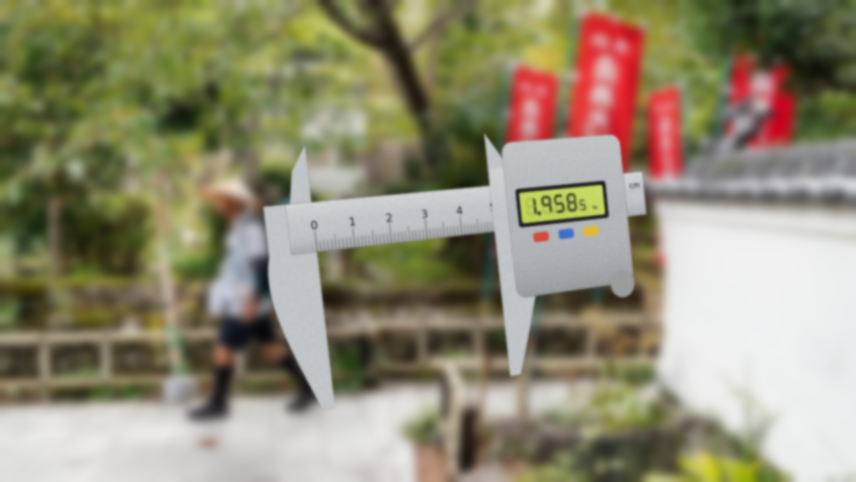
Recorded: **1.9585** in
